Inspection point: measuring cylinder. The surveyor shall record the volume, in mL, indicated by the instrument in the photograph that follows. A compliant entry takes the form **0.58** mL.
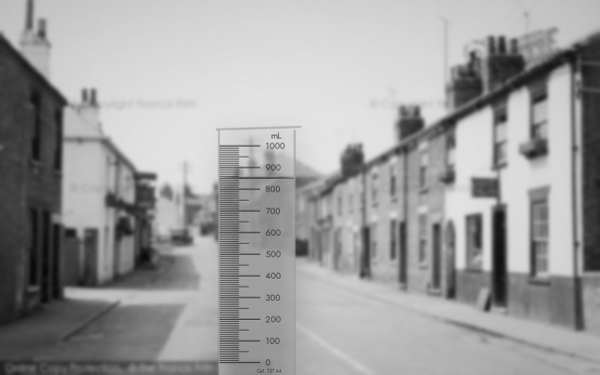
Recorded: **850** mL
